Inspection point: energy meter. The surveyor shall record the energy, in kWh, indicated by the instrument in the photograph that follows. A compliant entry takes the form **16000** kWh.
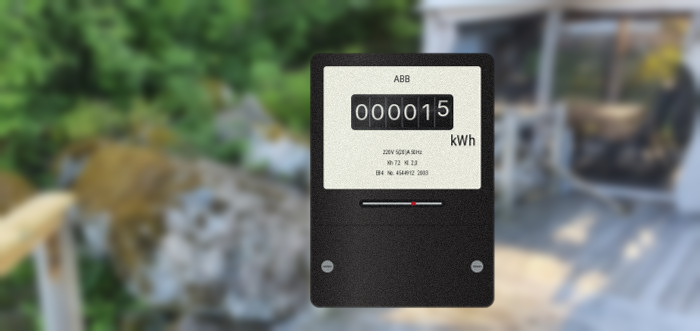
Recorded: **15** kWh
